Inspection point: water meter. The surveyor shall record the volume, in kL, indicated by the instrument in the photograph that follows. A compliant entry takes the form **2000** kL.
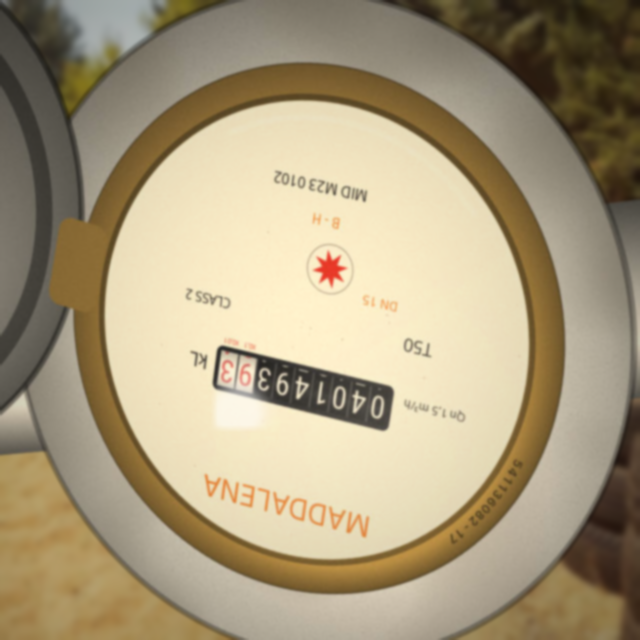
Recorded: **401493.93** kL
